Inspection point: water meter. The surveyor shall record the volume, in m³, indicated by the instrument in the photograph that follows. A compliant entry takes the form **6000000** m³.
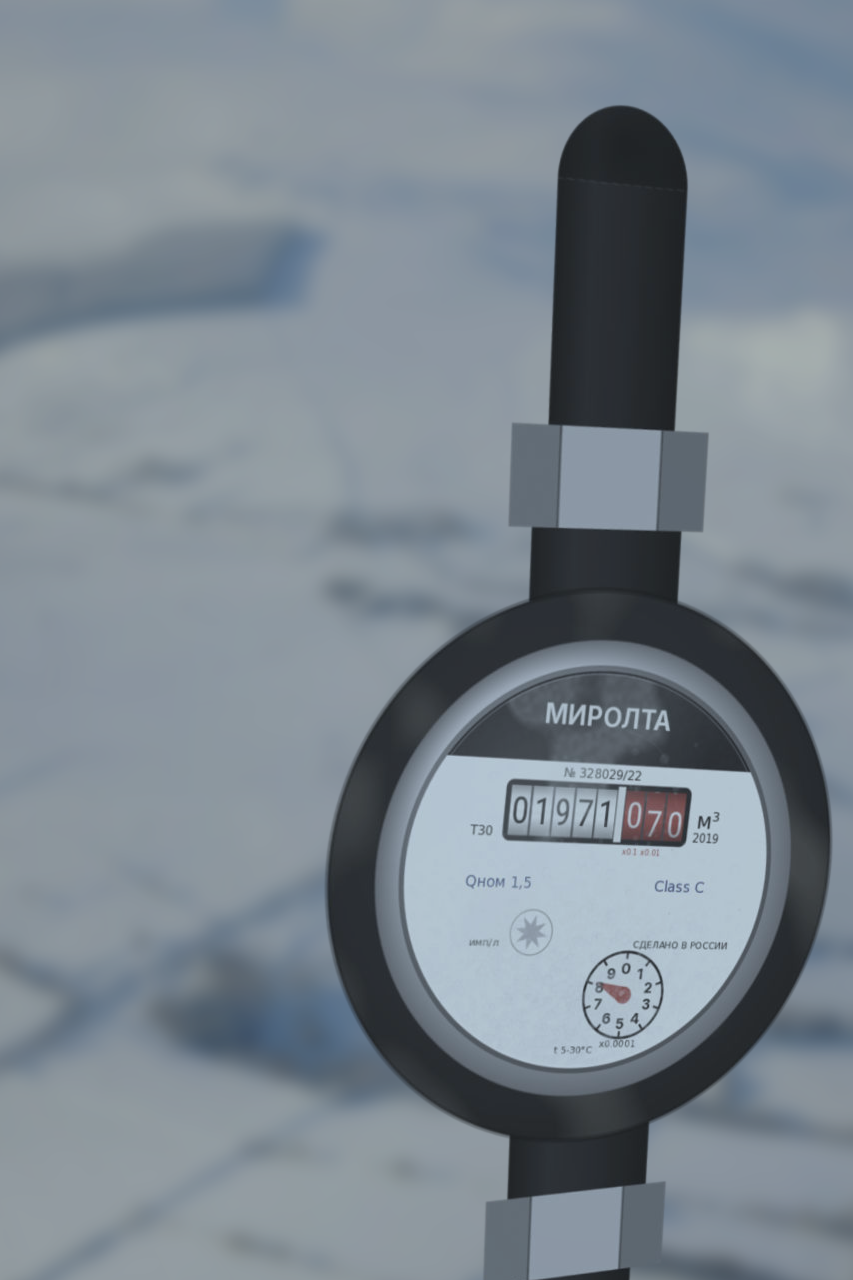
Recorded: **1971.0698** m³
